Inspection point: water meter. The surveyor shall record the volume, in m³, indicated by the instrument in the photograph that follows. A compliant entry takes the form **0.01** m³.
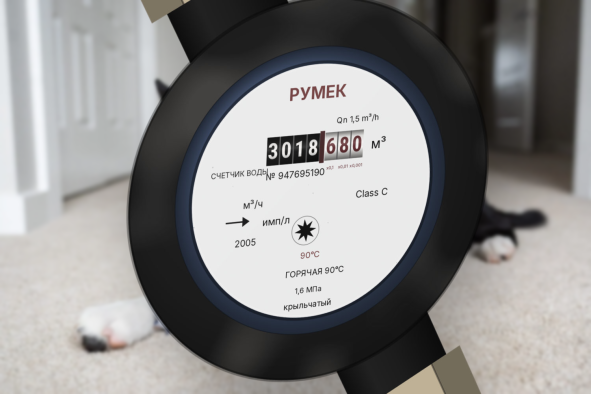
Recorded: **3018.680** m³
